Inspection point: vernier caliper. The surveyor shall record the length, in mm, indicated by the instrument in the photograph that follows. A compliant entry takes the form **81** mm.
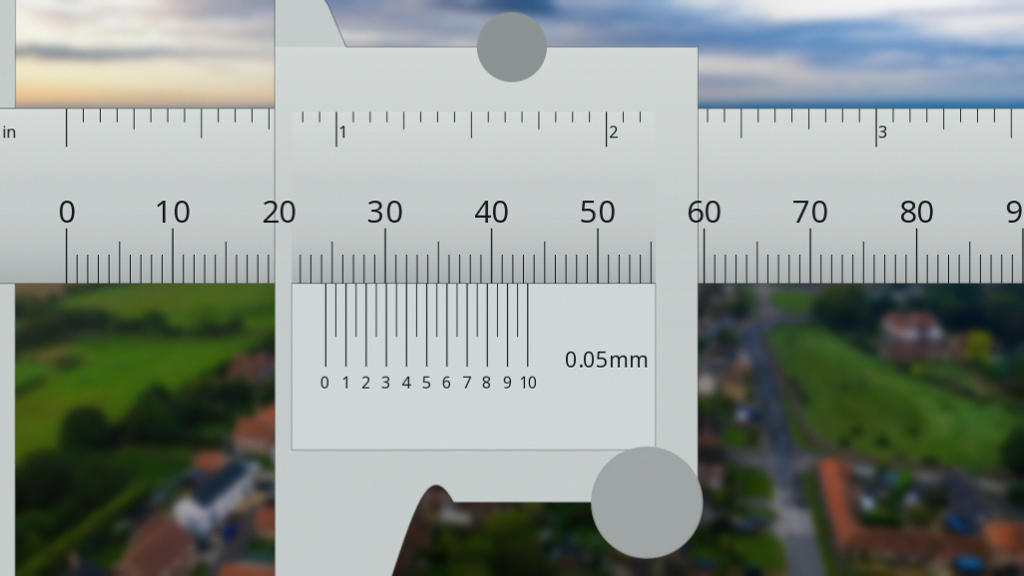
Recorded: **24.4** mm
